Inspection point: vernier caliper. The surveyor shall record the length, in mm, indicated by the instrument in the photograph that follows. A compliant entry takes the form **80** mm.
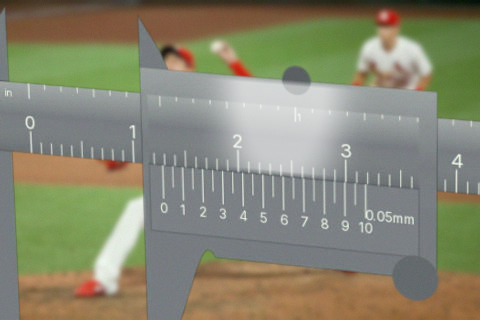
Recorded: **12.8** mm
